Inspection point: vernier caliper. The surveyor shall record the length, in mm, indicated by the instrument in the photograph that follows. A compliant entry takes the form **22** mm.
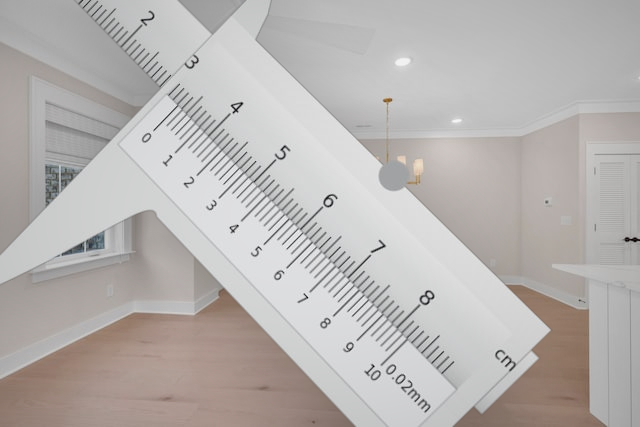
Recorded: **33.2** mm
